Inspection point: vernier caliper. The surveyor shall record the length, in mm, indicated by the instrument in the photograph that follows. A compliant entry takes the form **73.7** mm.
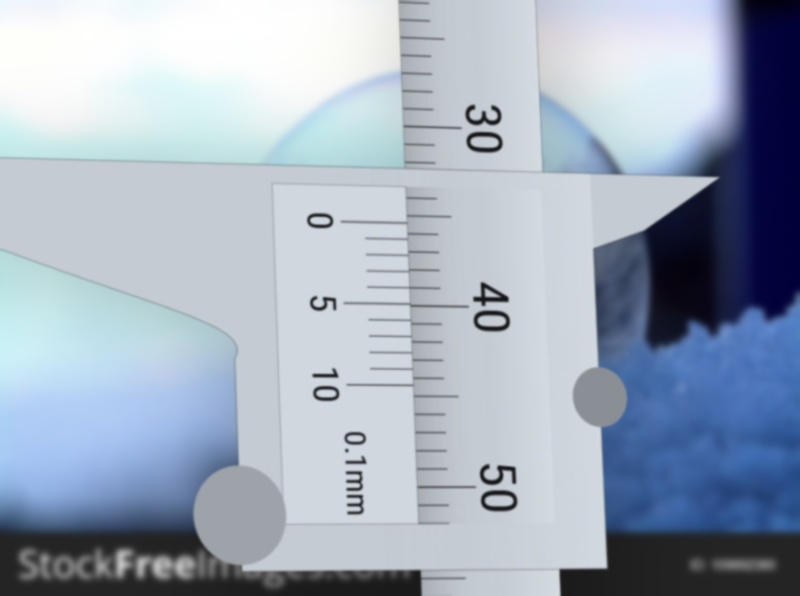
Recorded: **35.4** mm
